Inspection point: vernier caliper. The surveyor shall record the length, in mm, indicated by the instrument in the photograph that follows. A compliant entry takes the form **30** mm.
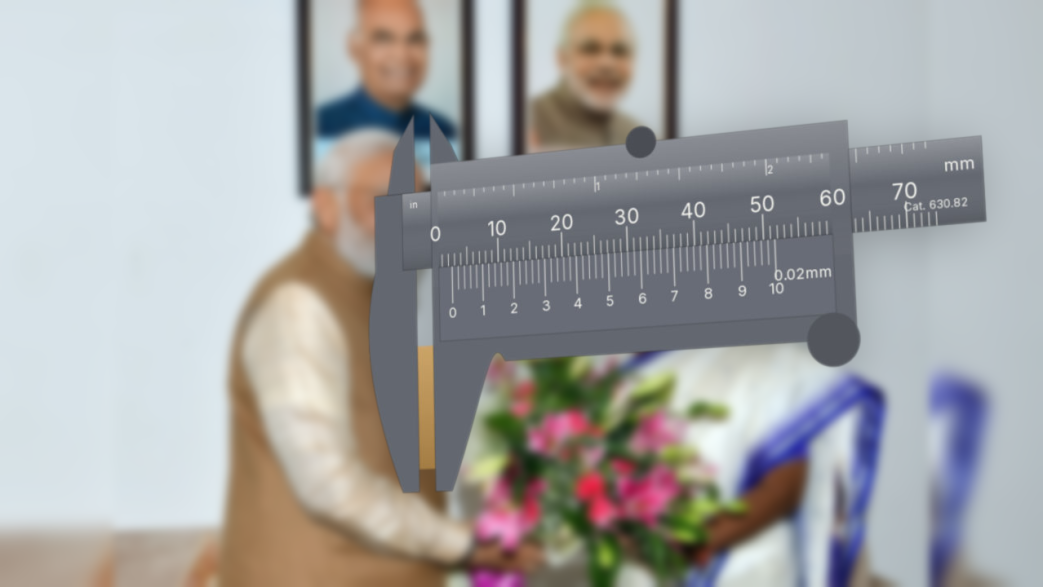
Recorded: **2.6** mm
